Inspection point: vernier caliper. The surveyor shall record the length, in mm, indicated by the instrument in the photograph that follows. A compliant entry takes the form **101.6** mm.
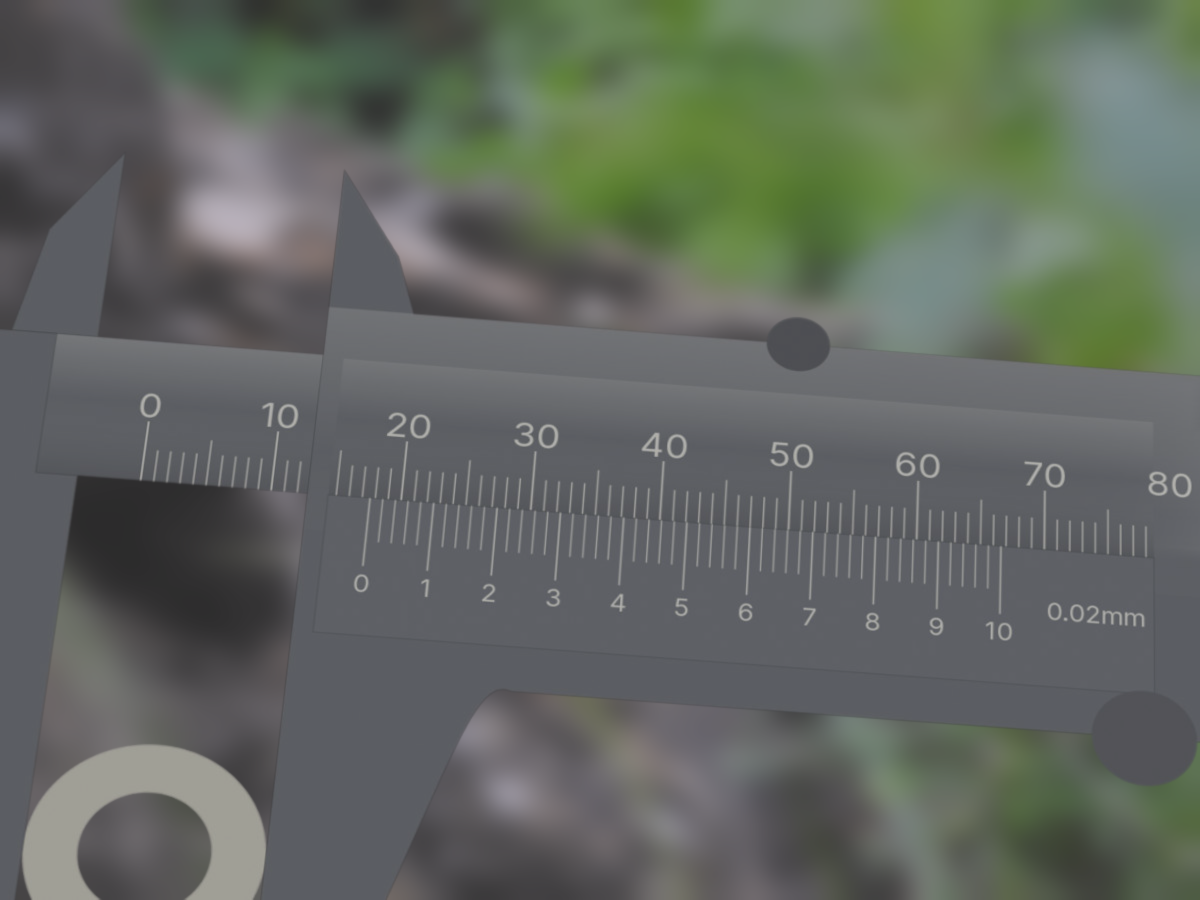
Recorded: **17.6** mm
